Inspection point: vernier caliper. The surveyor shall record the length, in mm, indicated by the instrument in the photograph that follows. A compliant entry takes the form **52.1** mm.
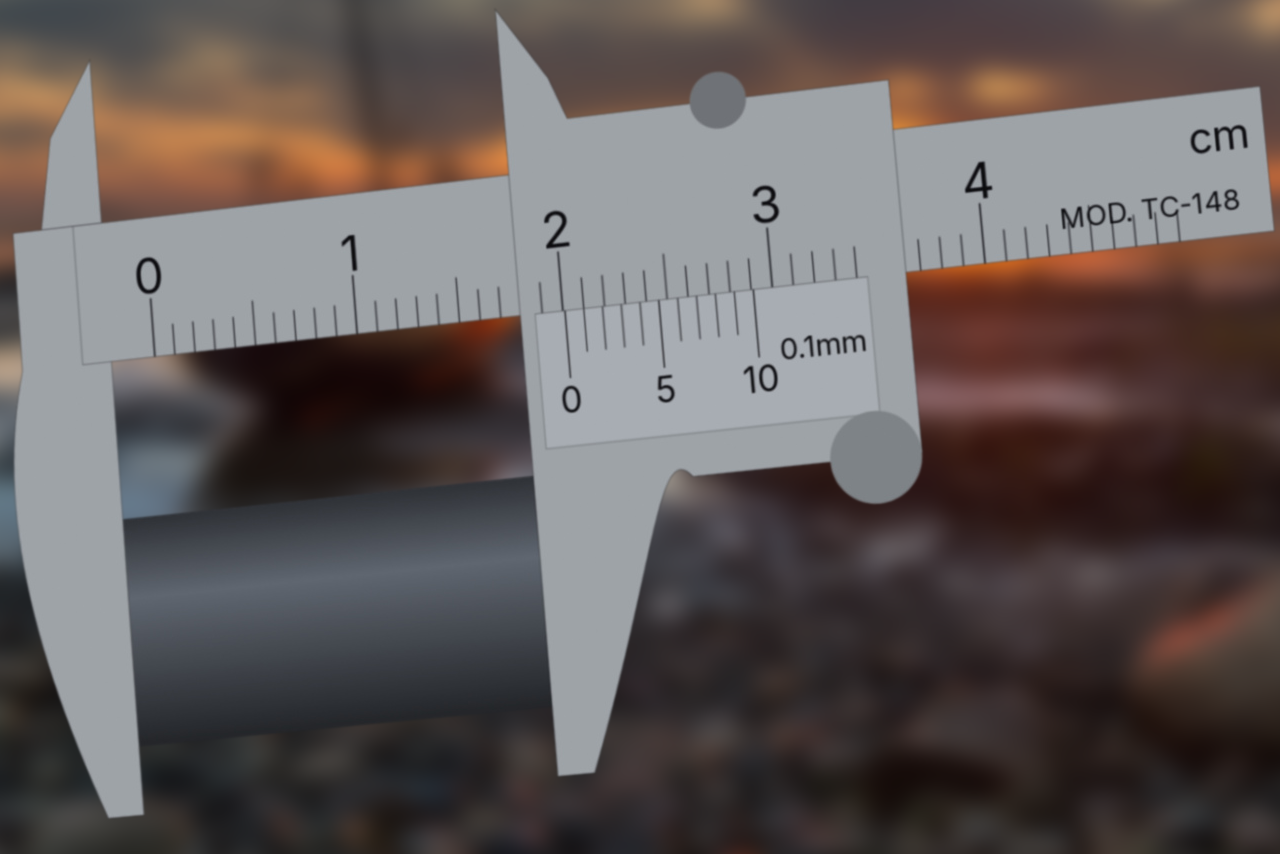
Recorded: **20.1** mm
